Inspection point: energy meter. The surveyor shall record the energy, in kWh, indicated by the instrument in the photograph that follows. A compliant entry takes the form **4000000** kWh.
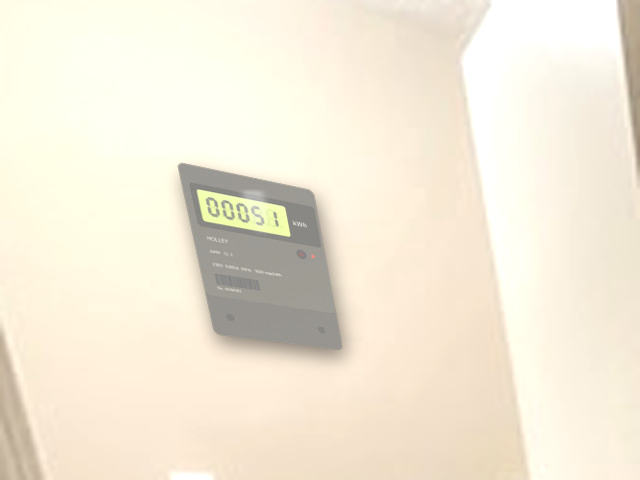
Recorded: **51** kWh
